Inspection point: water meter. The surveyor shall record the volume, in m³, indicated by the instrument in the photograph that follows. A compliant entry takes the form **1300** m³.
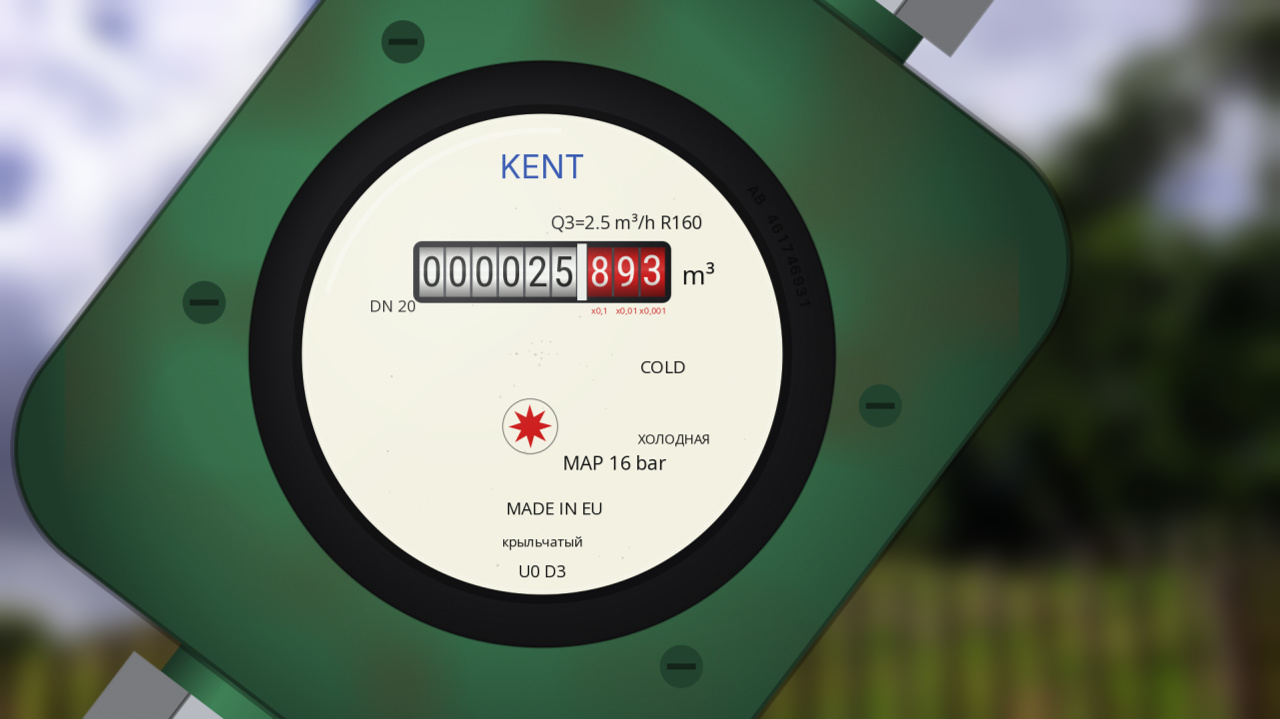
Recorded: **25.893** m³
